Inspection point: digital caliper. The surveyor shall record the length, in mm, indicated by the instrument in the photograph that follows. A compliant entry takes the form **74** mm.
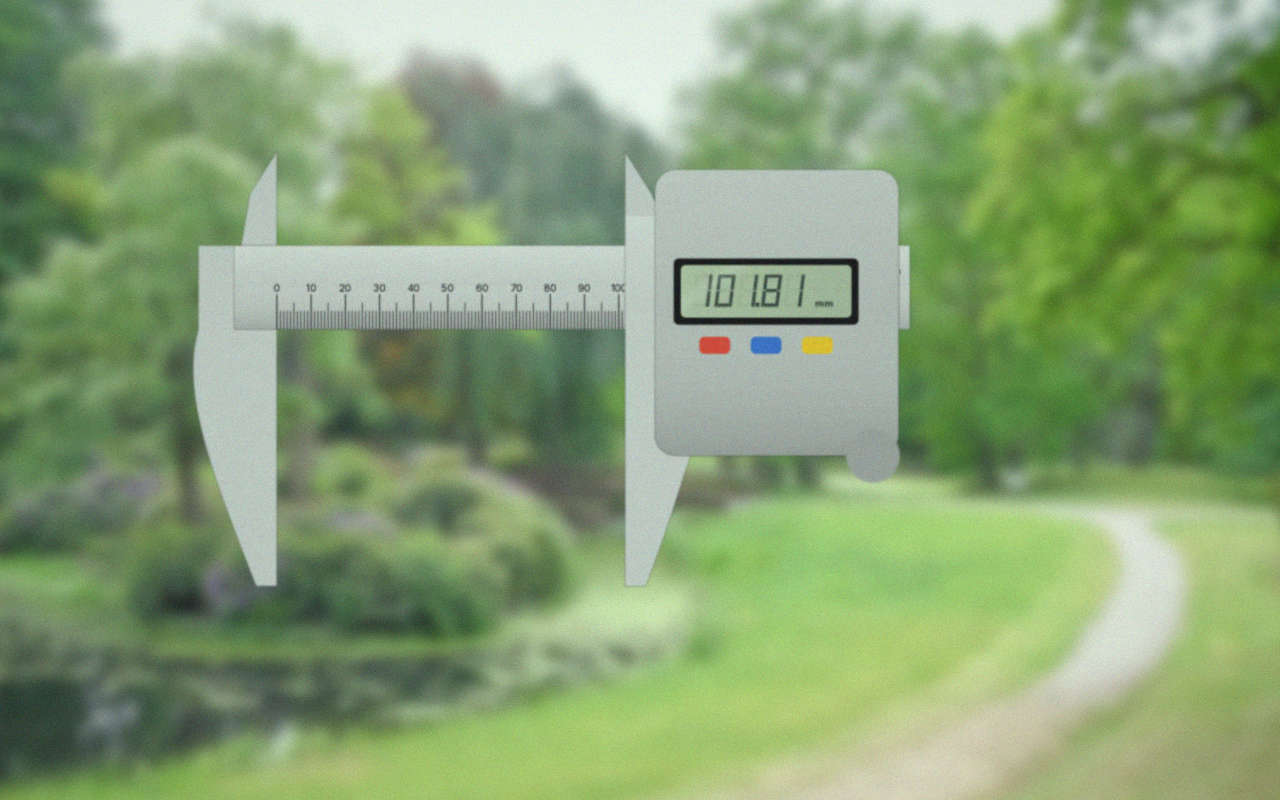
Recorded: **101.81** mm
